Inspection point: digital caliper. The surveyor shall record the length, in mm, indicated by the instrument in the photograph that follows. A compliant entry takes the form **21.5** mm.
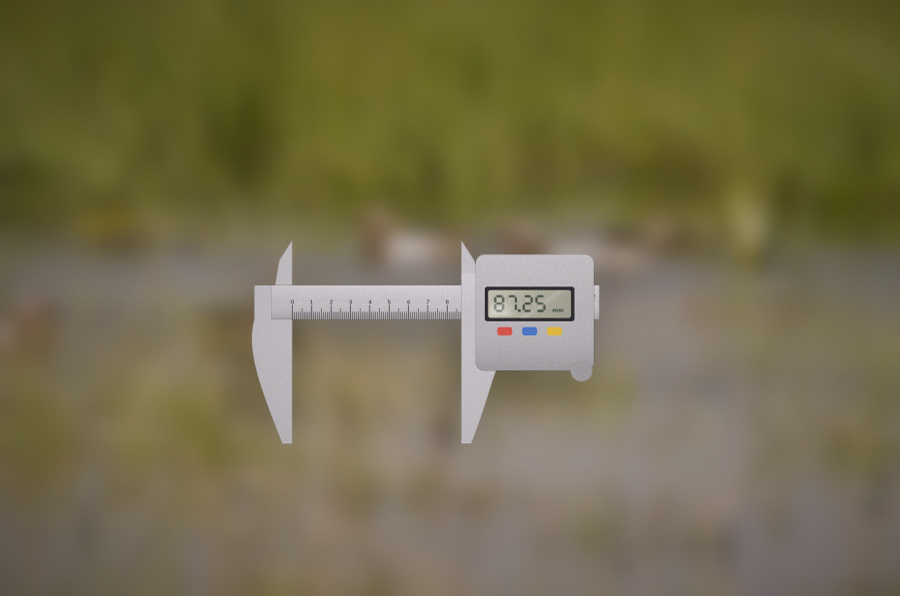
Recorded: **87.25** mm
